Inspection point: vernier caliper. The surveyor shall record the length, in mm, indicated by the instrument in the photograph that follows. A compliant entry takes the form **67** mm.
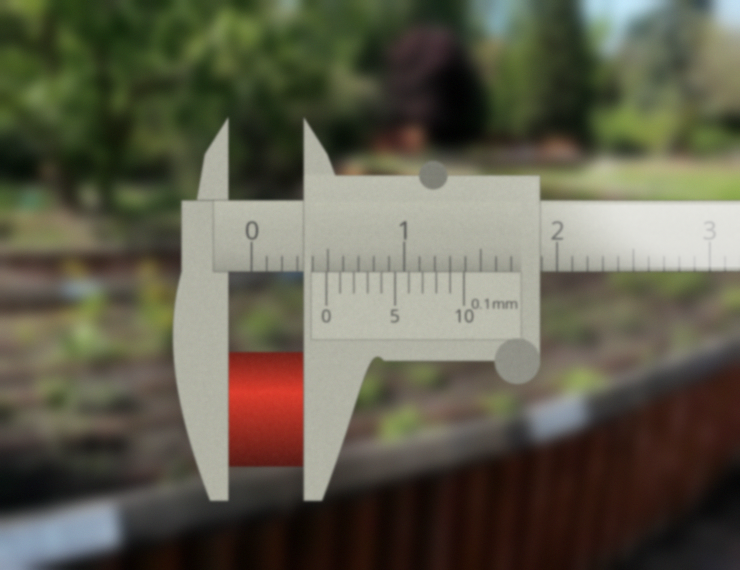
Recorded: **4.9** mm
